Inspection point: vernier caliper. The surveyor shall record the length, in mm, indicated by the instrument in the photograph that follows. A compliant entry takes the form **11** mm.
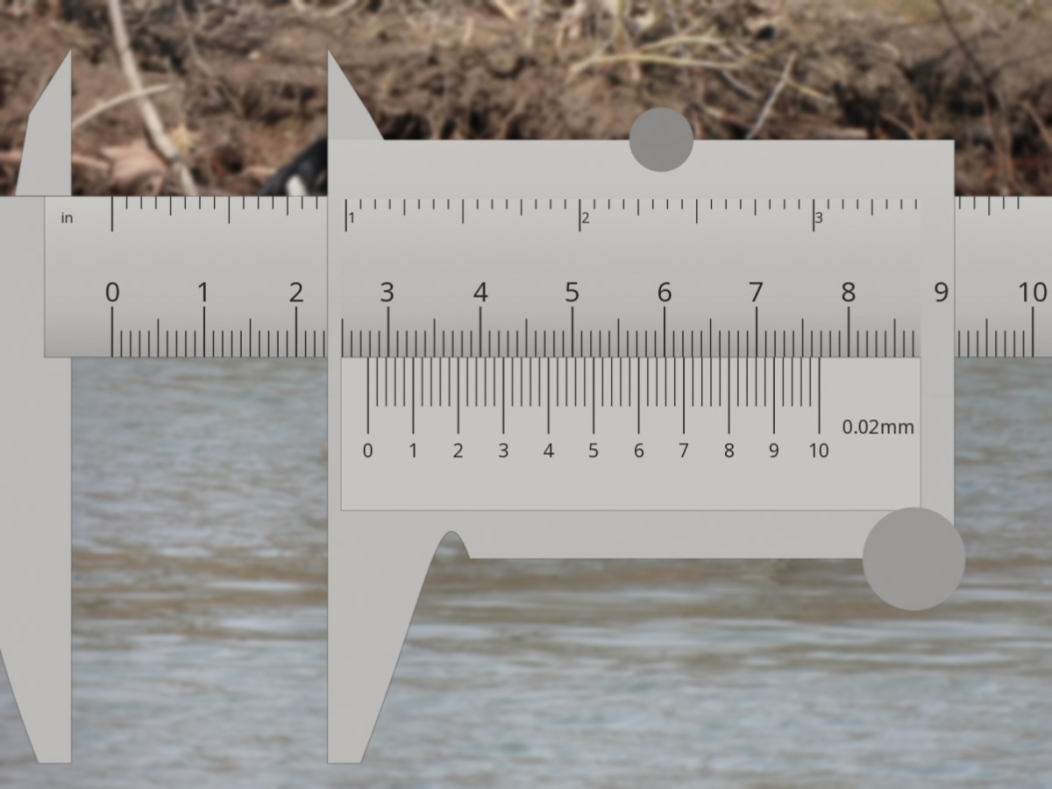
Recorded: **27.8** mm
